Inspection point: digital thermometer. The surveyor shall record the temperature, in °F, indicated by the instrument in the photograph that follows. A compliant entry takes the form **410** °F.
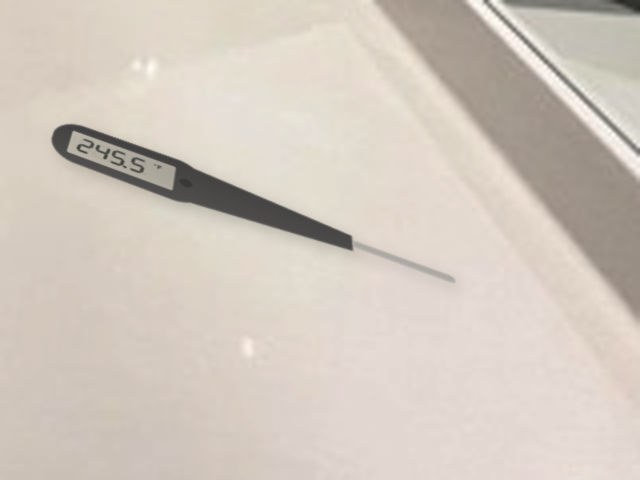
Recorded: **245.5** °F
